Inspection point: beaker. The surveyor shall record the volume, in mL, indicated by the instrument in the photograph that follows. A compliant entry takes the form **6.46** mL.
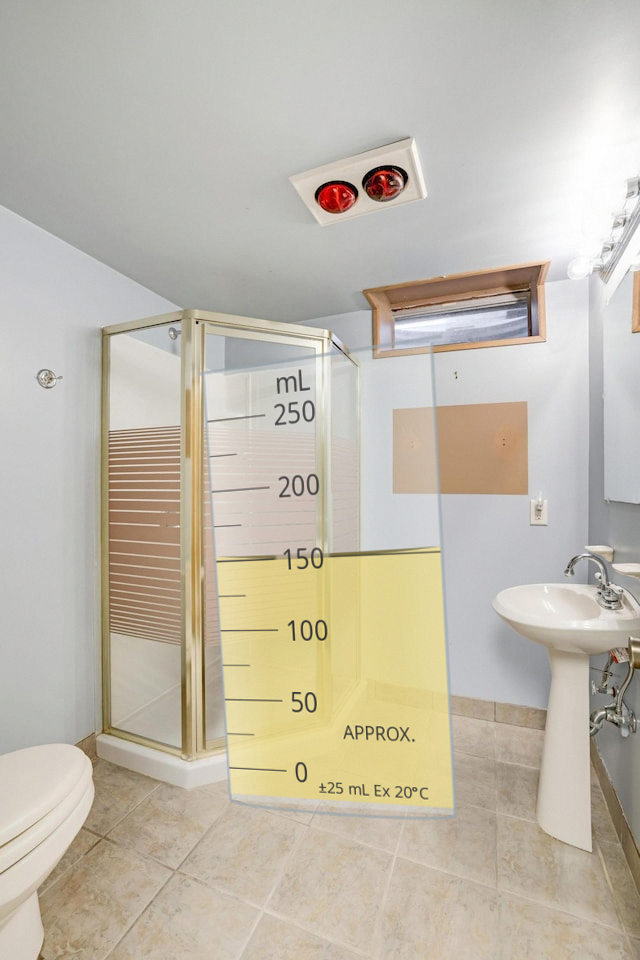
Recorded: **150** mL
